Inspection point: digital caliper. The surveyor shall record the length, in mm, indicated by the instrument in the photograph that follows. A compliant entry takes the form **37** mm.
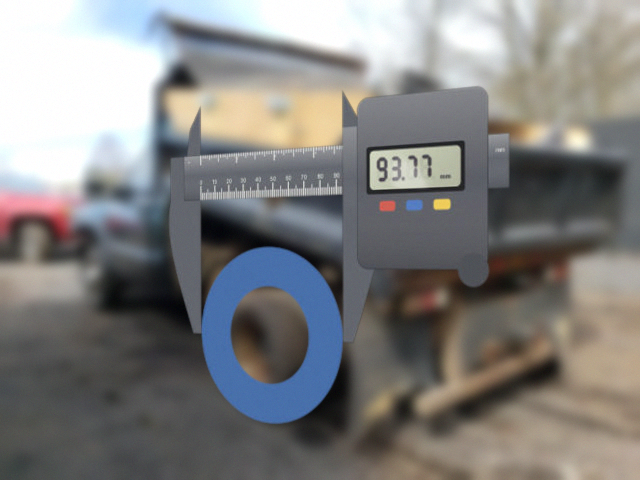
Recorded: **93.77** mm
